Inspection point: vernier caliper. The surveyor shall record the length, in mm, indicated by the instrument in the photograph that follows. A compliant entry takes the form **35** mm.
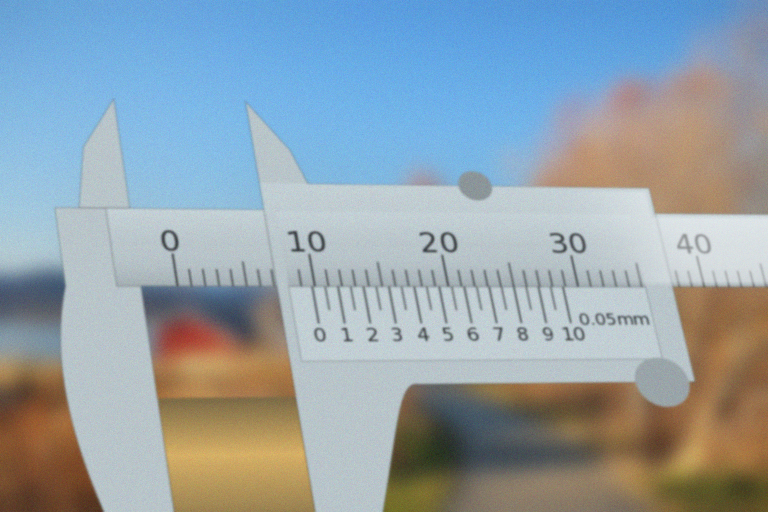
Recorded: **9.8** mm
